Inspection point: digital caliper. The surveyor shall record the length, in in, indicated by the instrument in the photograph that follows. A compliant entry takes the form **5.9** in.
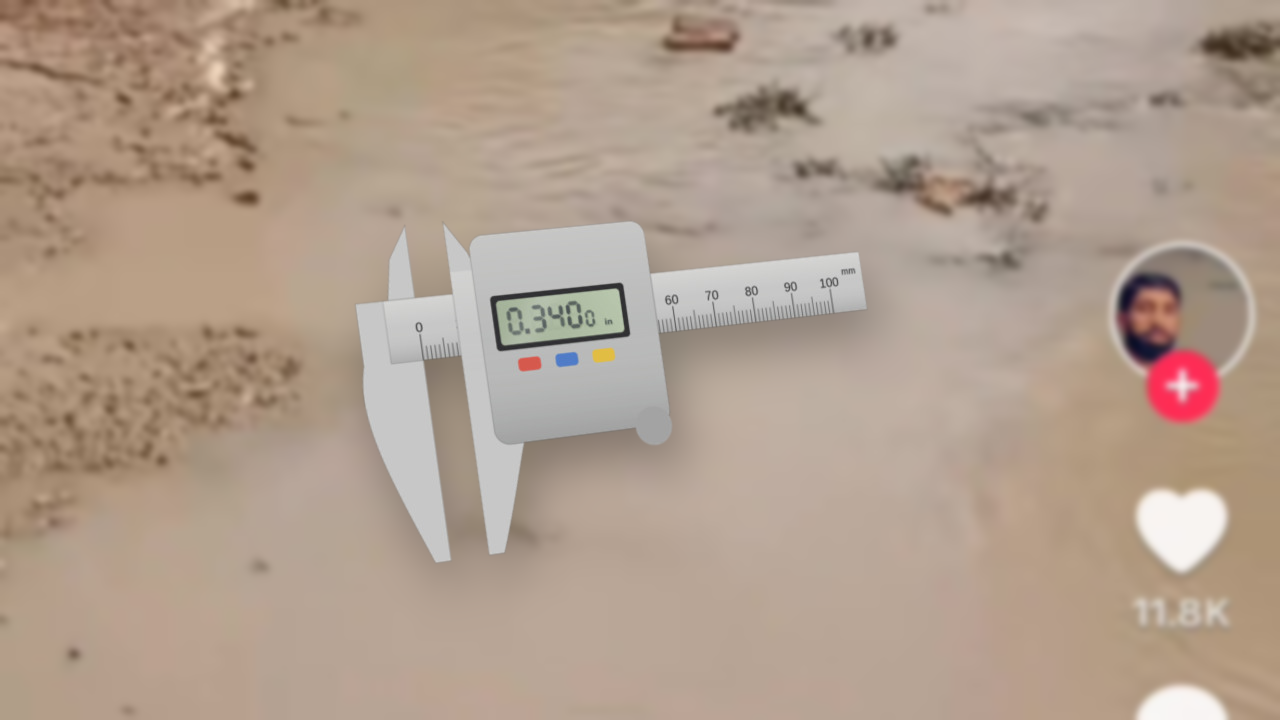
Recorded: **0.3400** in
